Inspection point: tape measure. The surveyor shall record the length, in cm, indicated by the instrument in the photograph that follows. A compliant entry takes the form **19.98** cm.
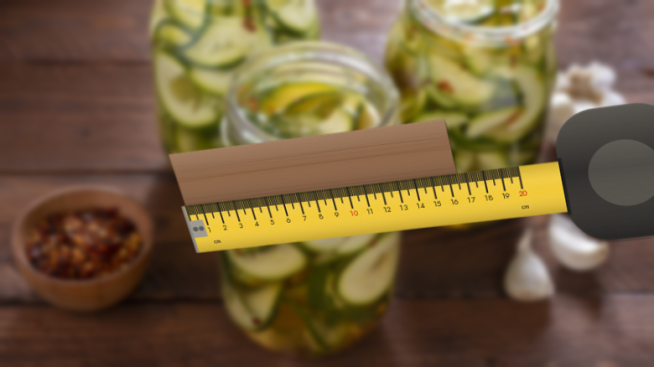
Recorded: **16.5** cm
